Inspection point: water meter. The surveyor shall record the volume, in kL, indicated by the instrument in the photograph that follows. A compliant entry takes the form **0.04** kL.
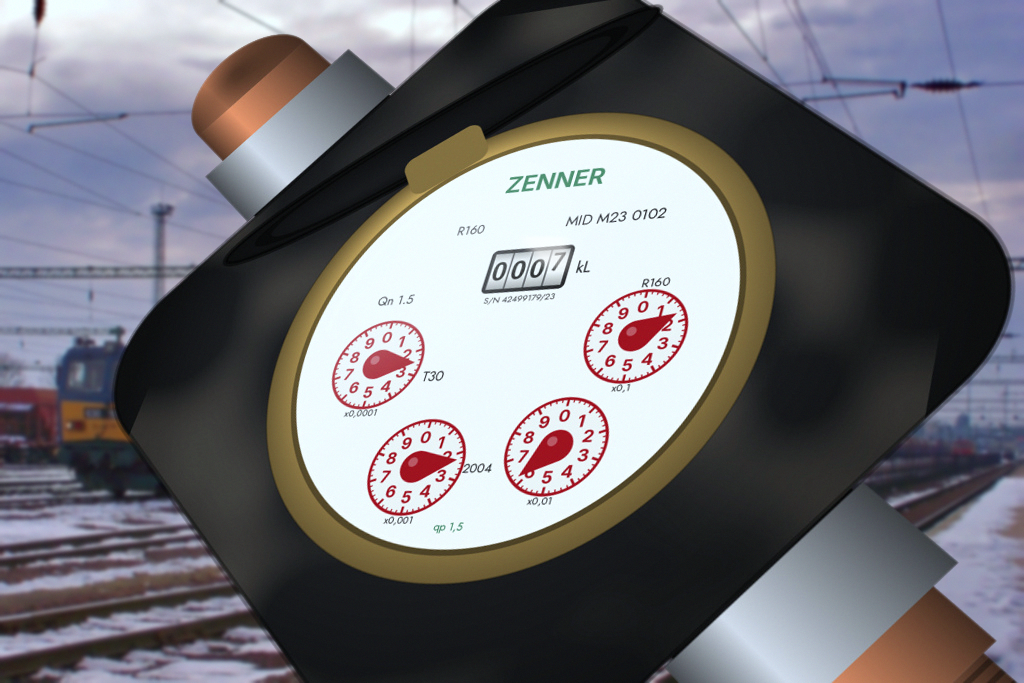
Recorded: **7.1622** kL
